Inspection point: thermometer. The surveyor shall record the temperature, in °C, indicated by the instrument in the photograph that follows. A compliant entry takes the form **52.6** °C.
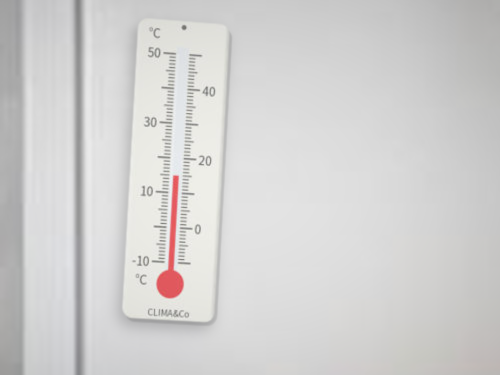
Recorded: **15** °C
